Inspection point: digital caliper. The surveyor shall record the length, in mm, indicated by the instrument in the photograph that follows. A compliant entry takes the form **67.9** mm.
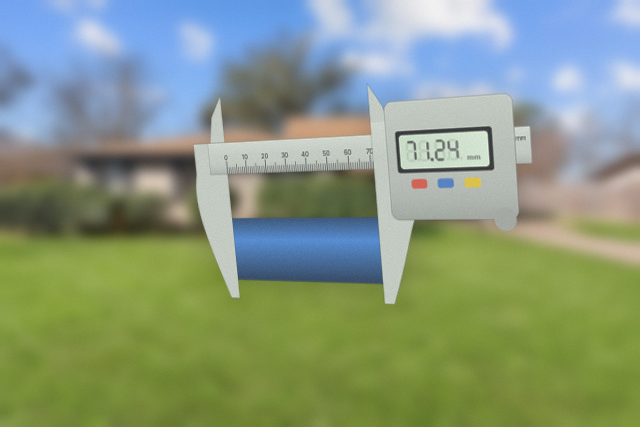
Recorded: **71.24** mm
